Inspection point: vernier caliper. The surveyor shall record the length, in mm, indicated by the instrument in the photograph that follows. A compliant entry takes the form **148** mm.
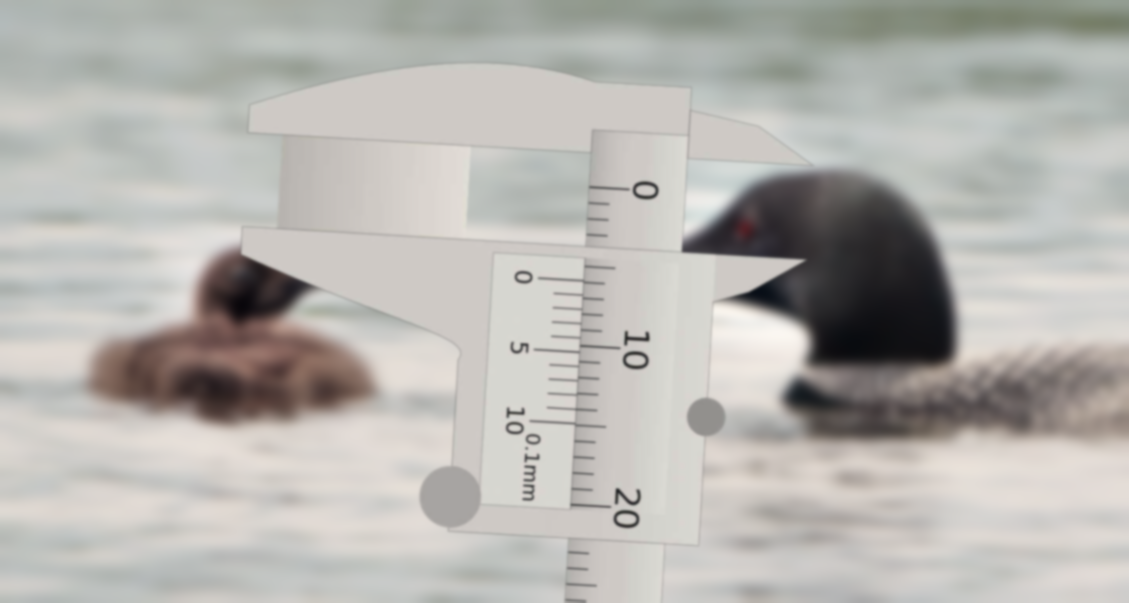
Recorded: **5.9** mm
